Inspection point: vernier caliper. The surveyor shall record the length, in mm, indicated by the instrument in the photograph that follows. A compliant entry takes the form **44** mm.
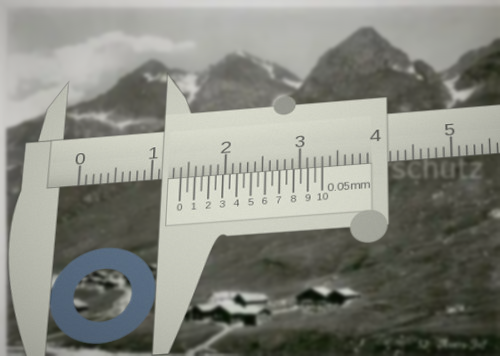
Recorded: **14.0** mm
